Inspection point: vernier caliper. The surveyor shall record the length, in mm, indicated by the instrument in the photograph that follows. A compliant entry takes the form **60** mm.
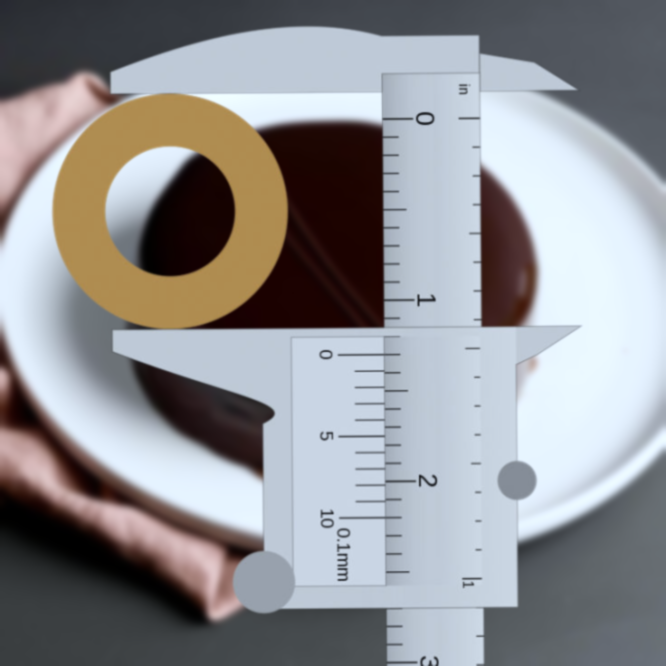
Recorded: **13.0** mm
